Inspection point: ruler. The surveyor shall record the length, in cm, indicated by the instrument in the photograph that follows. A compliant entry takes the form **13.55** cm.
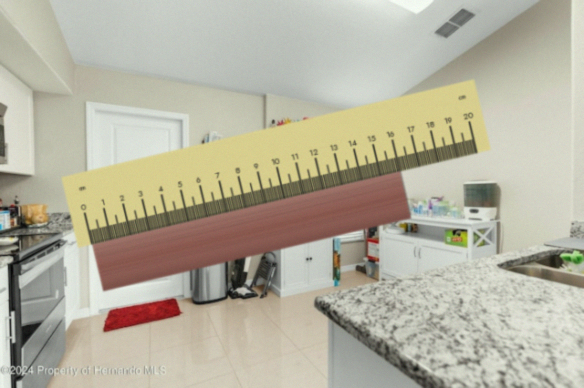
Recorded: **16** cm
